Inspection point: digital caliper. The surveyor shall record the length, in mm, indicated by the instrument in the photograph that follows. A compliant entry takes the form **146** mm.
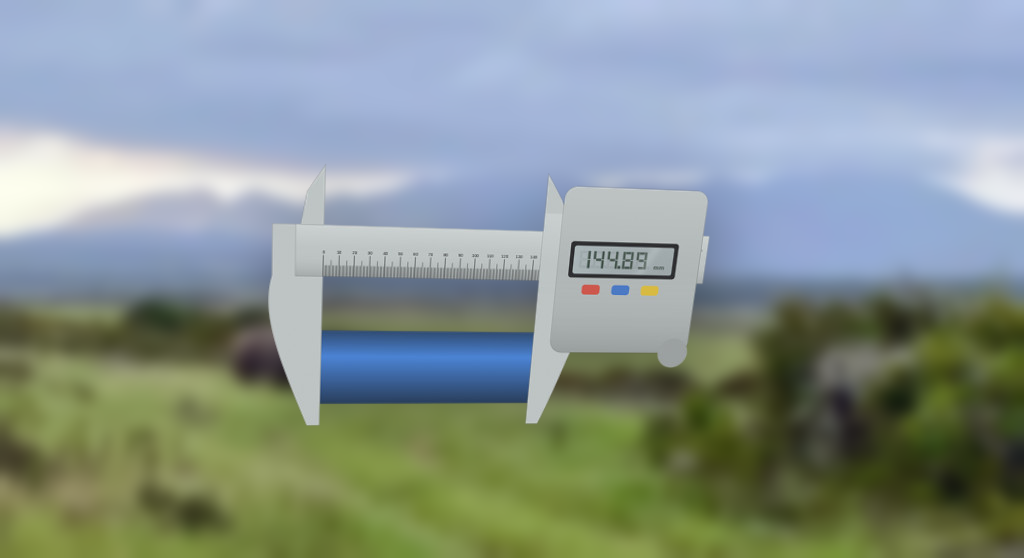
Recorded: **144.89** mm
